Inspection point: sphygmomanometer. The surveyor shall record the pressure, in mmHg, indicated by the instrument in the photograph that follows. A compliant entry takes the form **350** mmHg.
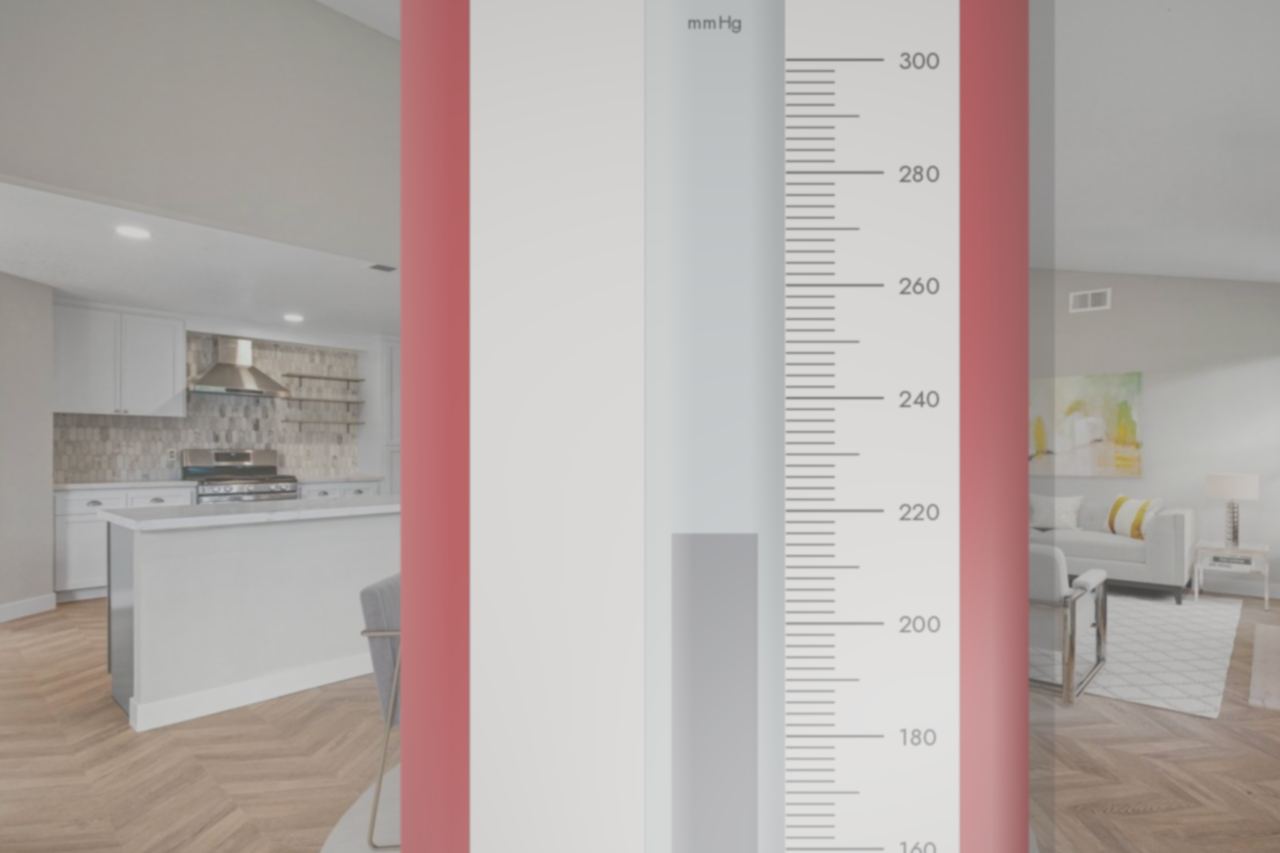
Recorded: **216** mmHg
